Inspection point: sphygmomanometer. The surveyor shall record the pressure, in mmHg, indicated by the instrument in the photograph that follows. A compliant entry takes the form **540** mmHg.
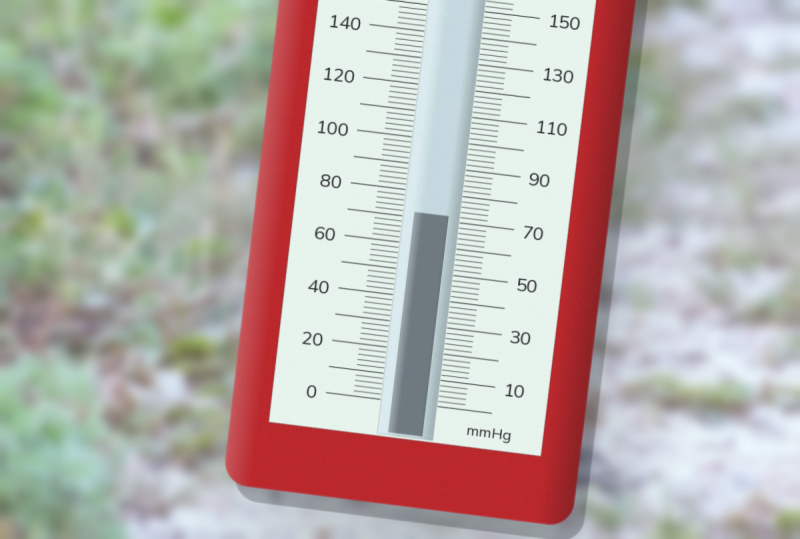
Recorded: **72** mmHg
